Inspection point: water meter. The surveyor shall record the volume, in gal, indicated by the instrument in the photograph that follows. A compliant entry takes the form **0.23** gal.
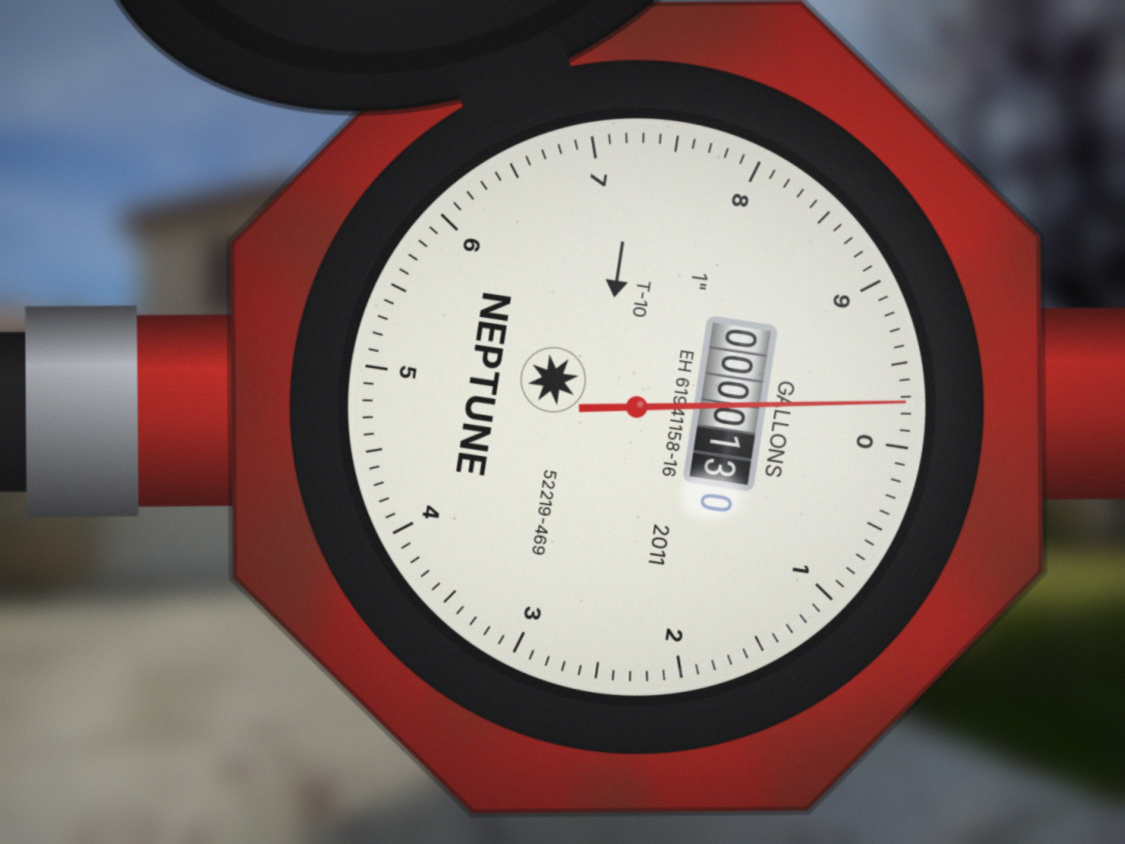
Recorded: **129.7** gal
